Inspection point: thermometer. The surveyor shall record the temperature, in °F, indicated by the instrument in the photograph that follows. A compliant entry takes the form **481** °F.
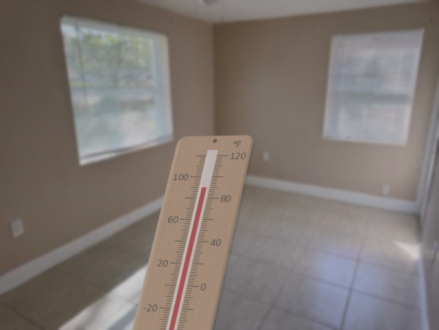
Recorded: **90** °F
